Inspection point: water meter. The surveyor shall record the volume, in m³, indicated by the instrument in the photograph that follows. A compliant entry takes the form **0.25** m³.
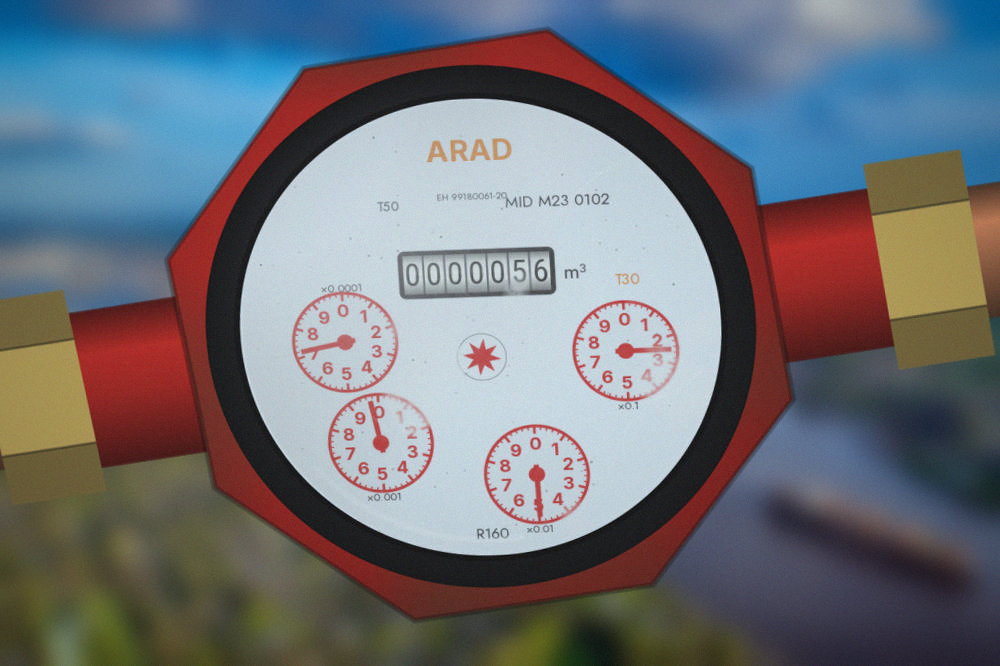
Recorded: **56.2497** m³
